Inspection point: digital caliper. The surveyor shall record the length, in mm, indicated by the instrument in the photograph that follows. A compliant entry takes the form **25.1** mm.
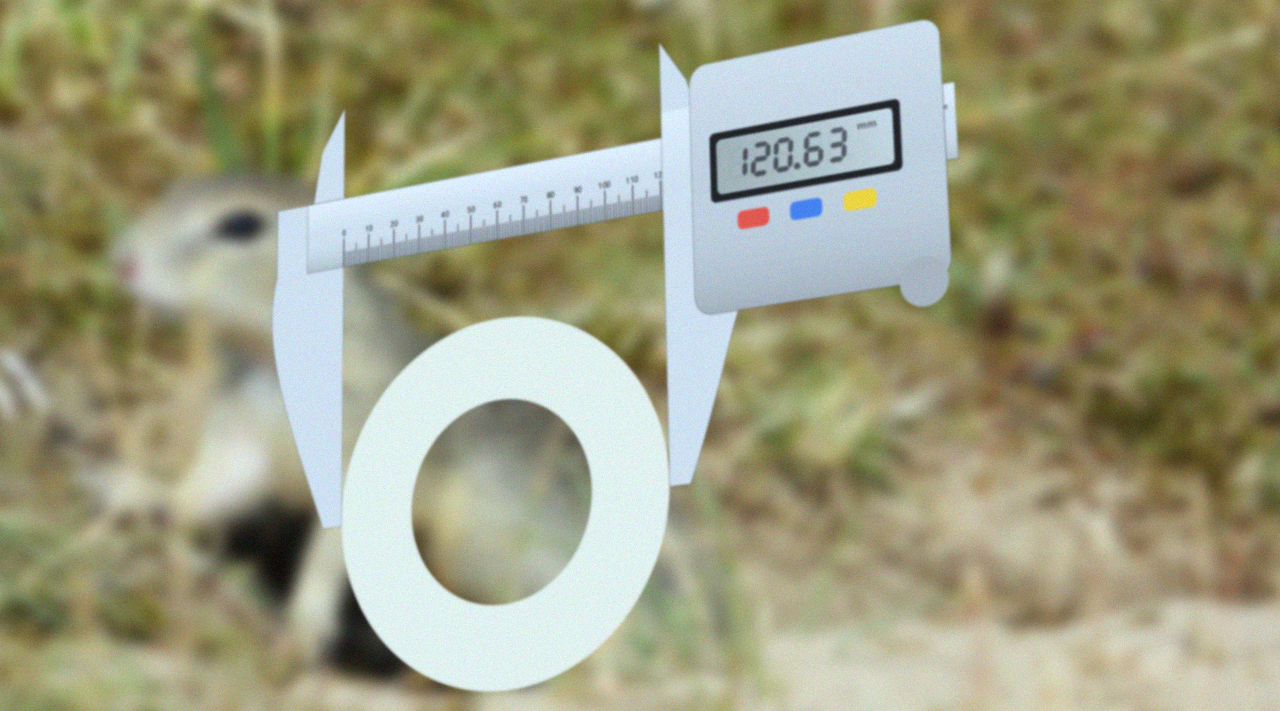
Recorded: **120.63** mm
